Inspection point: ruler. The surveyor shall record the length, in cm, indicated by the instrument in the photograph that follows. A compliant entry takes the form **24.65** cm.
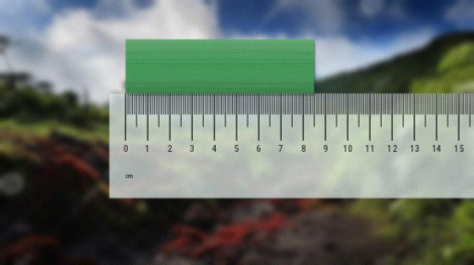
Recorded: **8.5** cm
